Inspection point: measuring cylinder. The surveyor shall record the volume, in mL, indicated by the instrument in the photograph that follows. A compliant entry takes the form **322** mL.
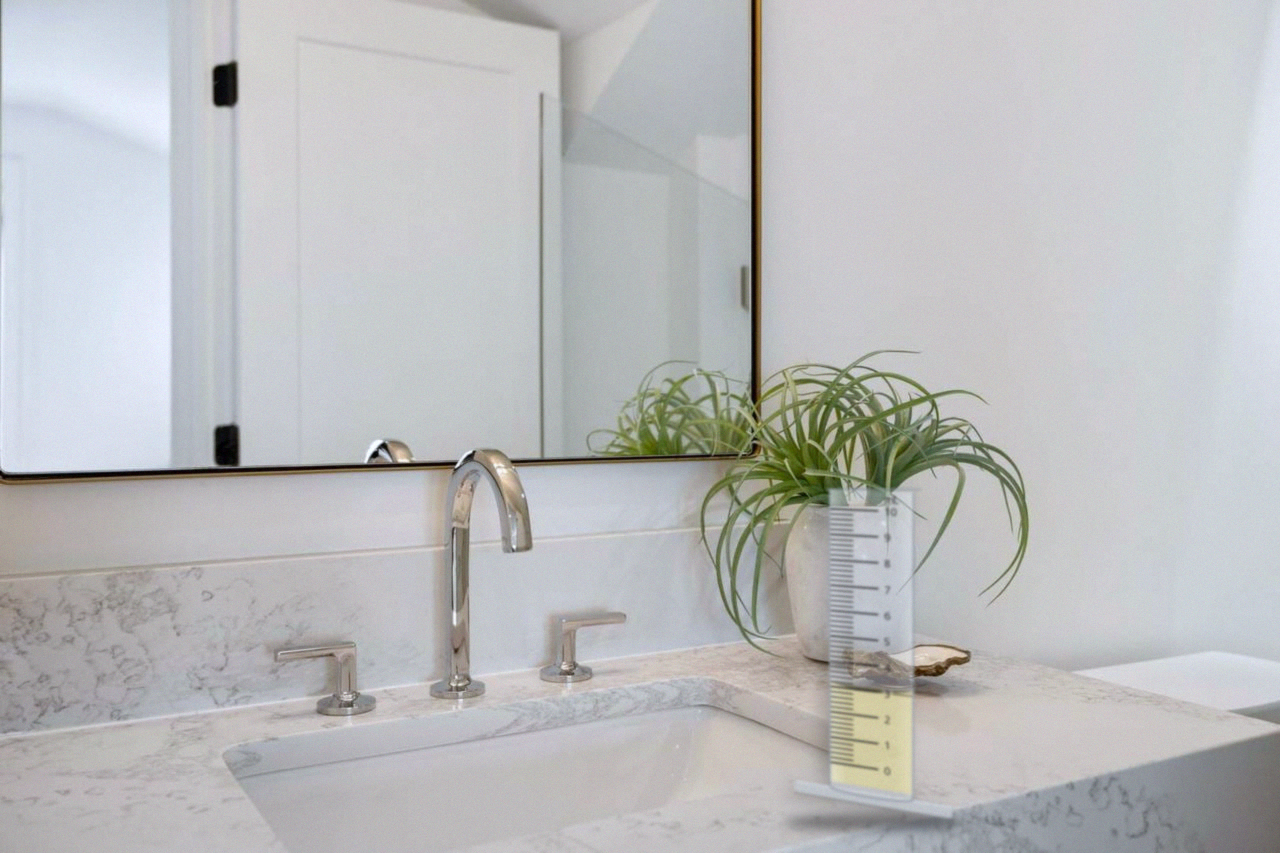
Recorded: **3** mL
